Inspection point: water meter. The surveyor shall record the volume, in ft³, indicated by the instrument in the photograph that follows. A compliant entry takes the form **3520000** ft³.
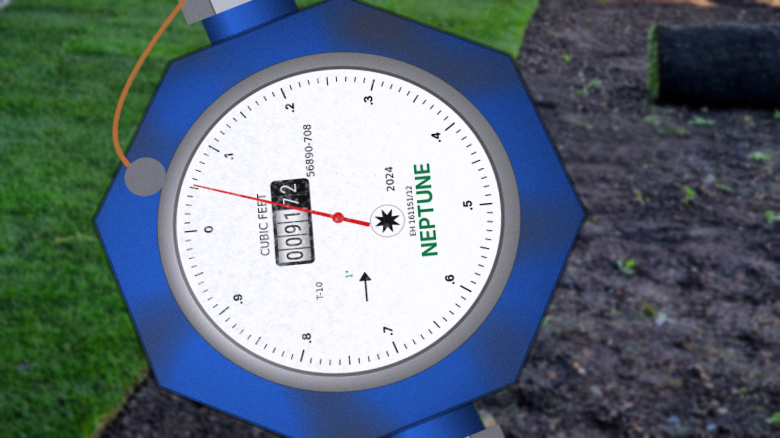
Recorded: **9172.05** ft³
